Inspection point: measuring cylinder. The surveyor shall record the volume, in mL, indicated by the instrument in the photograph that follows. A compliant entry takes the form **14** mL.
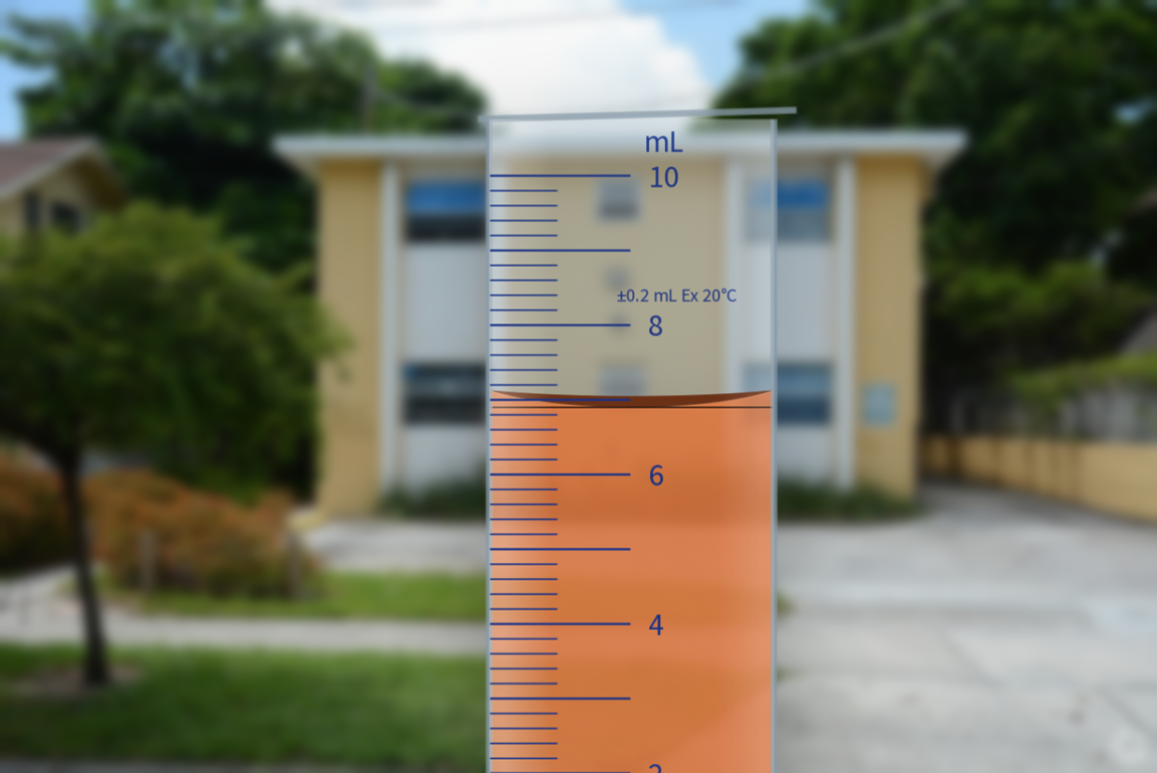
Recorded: **6.9** mL
